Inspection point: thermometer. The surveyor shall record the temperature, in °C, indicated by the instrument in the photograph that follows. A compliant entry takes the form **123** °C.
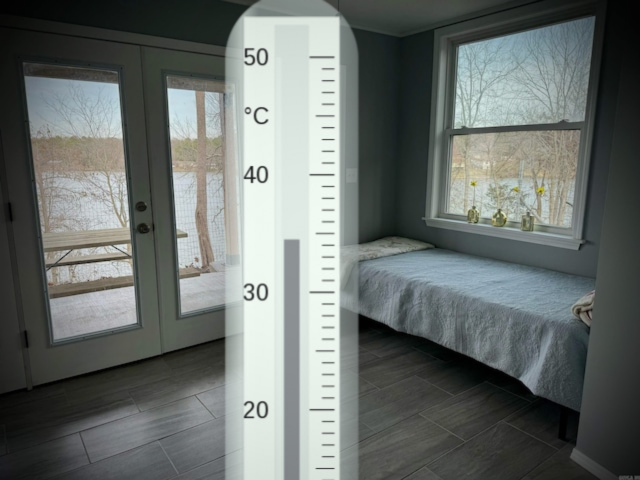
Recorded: **34.5** °C
